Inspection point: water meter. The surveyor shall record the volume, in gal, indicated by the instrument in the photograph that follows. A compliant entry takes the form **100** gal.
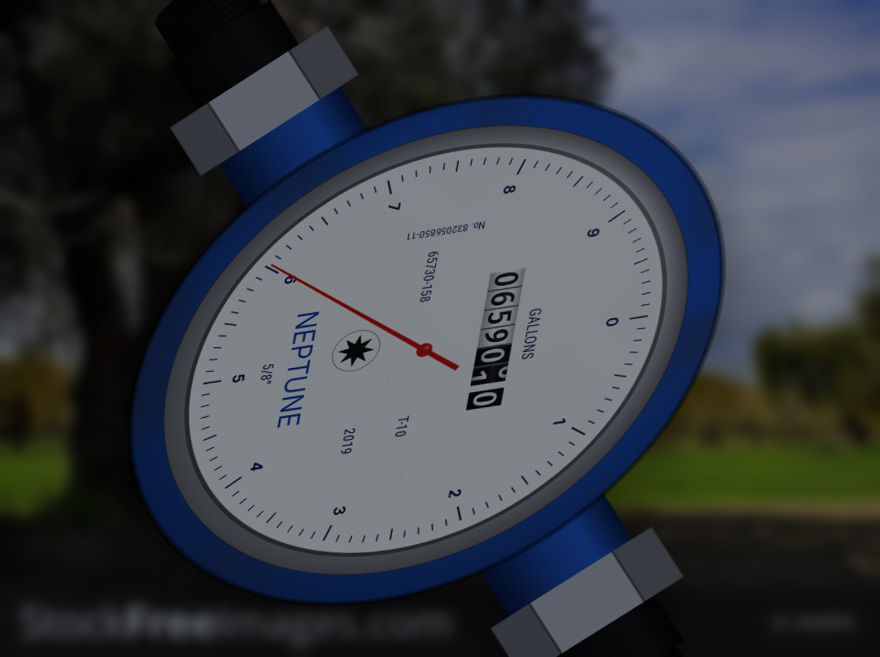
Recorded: **659006.0** gal
